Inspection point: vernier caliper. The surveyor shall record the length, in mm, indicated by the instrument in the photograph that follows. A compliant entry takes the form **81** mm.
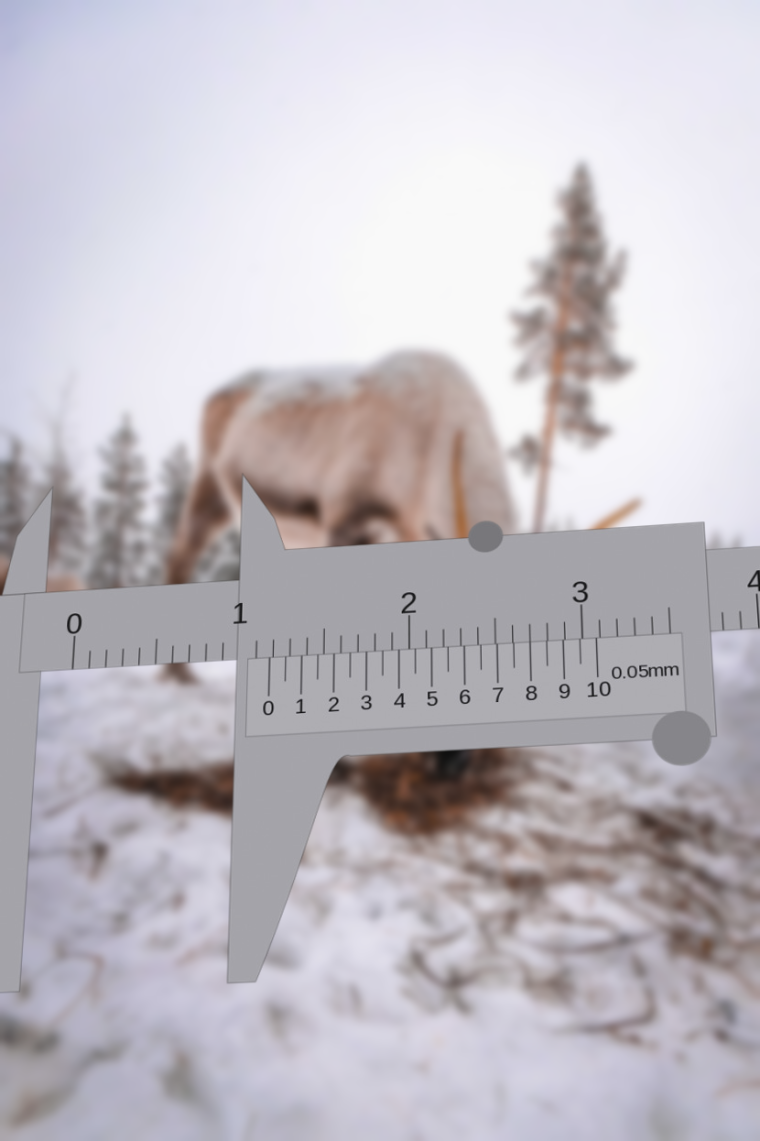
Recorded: **11.8** mm
